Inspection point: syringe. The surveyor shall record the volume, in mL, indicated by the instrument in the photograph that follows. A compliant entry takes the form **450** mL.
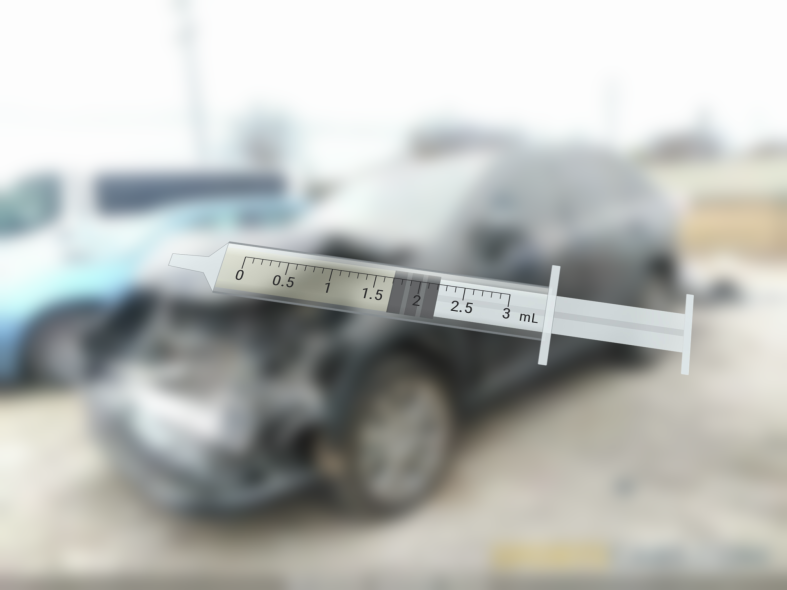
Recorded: **1.7** mL
